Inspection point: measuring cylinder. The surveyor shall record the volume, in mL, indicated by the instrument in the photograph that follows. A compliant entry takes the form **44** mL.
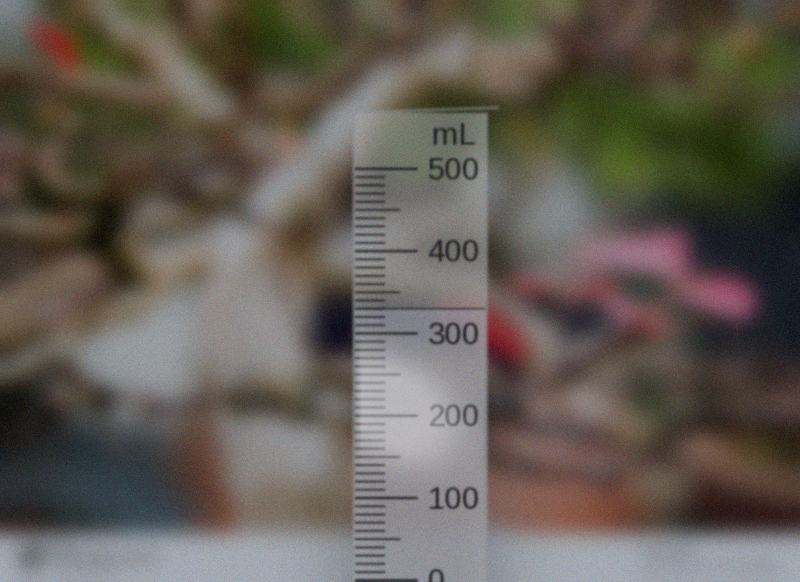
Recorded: **330** mL
